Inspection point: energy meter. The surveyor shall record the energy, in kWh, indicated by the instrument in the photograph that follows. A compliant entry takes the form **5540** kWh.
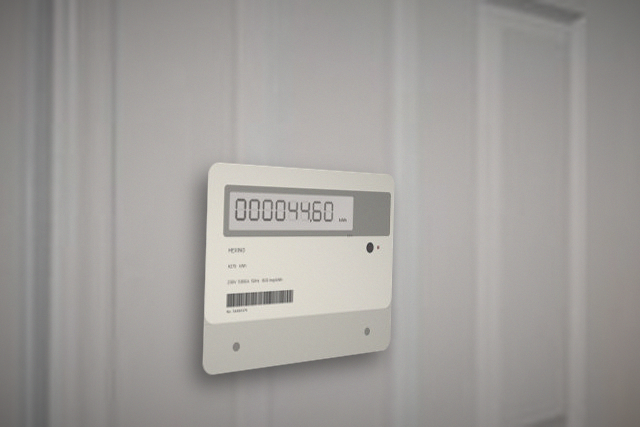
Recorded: **44.60** kWh
